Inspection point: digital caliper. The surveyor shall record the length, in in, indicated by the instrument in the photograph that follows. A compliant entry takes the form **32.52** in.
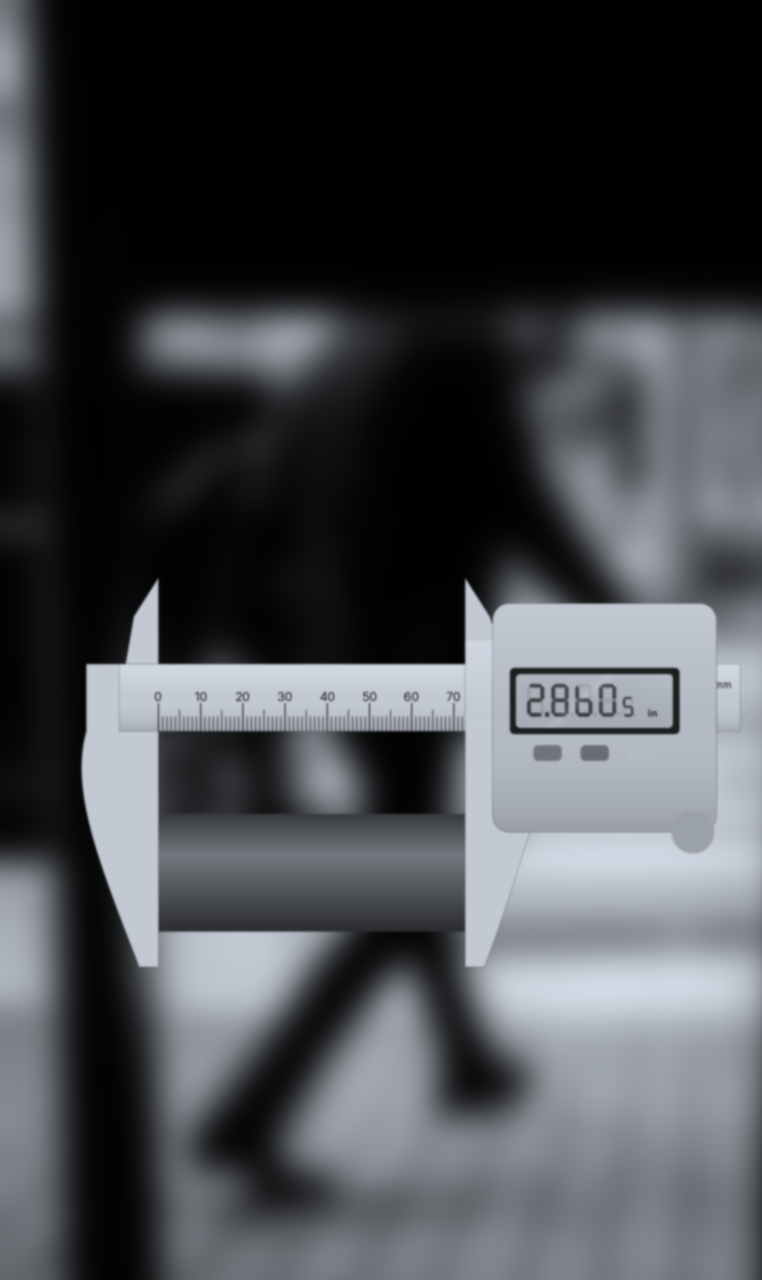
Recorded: **2.8605** in
